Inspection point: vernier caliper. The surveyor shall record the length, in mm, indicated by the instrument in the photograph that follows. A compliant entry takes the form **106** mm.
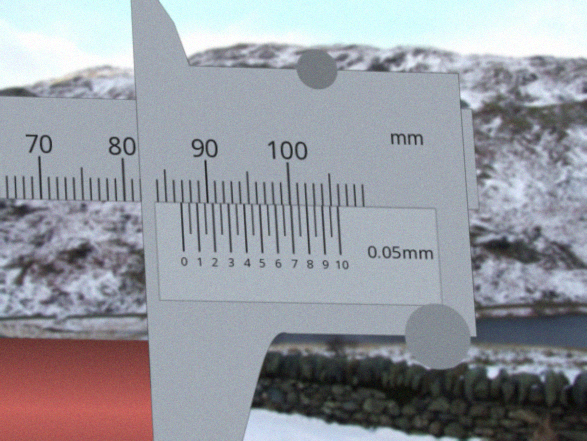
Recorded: **86.8** mm
